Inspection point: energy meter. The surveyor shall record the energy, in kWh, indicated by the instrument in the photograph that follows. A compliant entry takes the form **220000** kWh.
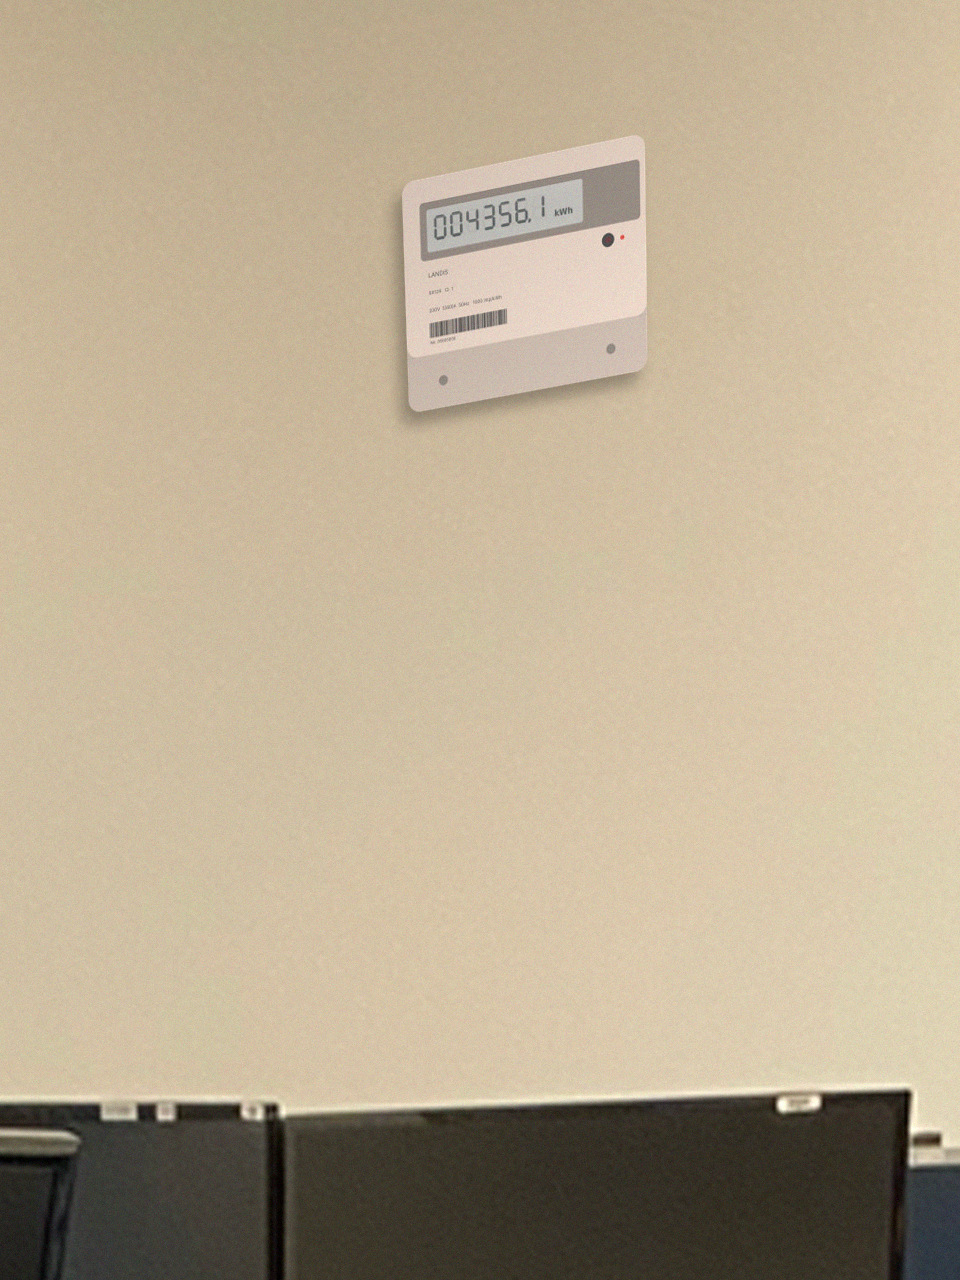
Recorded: **4356.1** kWh
